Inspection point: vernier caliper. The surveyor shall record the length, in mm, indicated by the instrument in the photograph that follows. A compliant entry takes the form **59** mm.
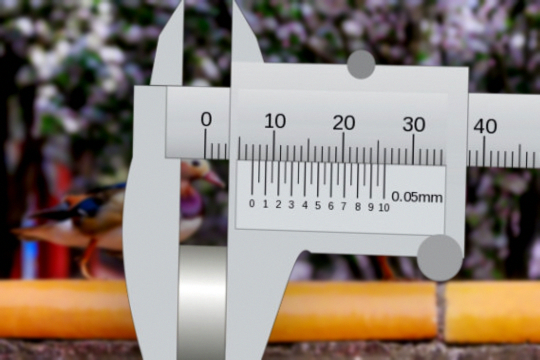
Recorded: **7.0** mm
